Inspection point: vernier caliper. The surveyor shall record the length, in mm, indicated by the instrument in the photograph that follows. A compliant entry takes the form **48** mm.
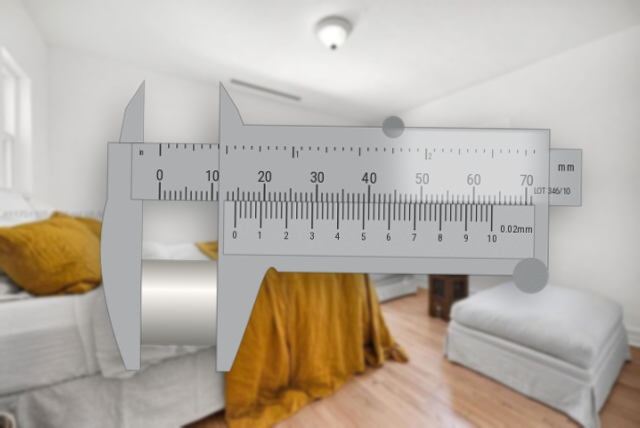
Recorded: **14.5** mm
